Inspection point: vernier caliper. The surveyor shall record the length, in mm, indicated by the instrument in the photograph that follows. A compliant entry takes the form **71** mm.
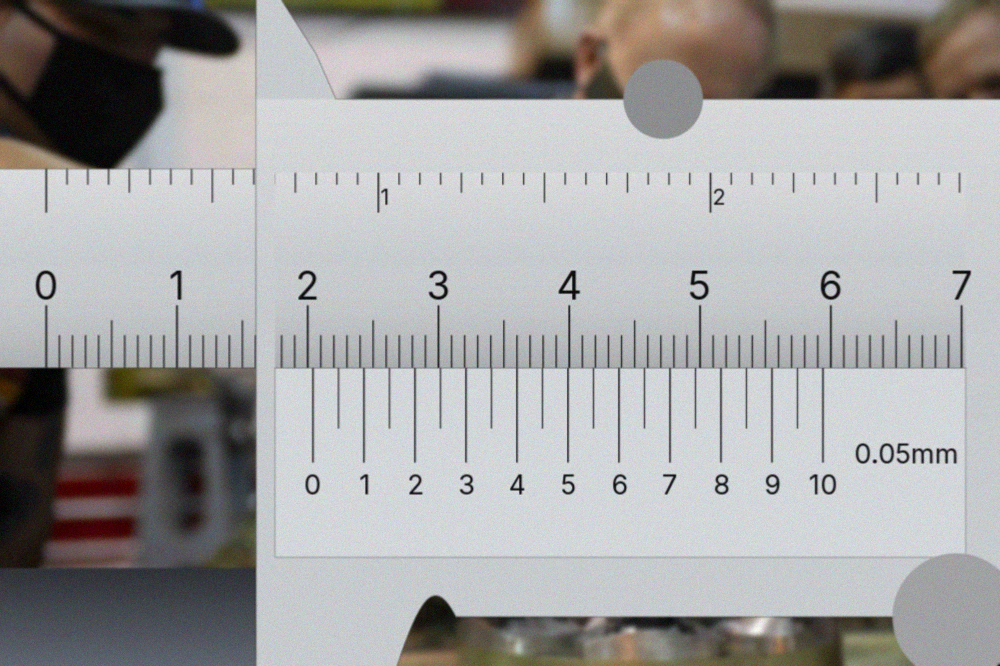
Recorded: **20.4** mm
